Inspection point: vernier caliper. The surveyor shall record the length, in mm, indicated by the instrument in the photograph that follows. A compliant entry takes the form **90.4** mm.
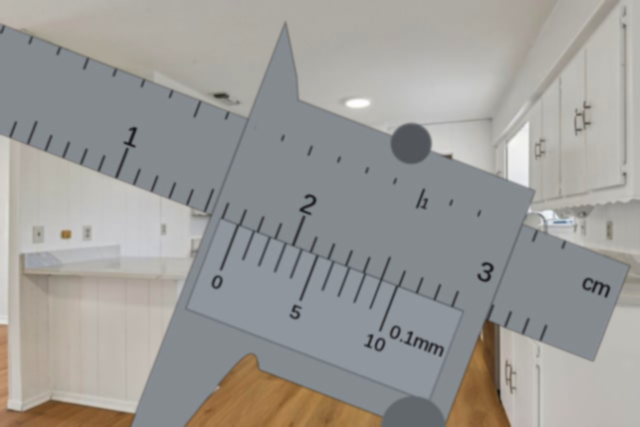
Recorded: **16.9** mm
